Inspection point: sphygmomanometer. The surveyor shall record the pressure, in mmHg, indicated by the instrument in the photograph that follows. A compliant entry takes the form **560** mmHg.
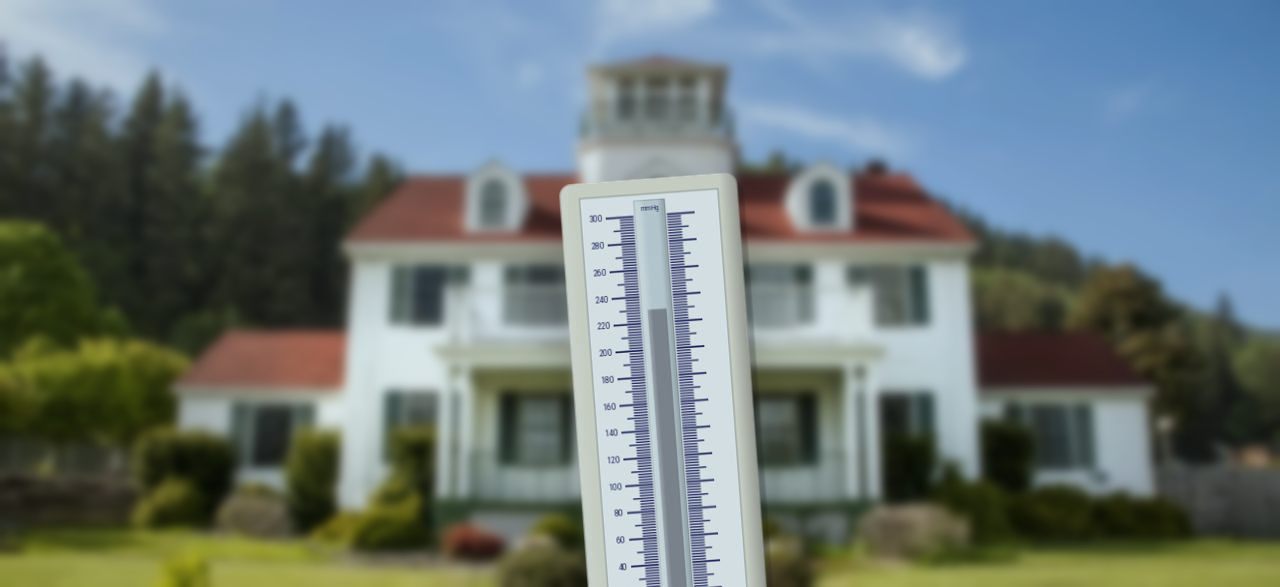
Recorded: **230** mmHg
